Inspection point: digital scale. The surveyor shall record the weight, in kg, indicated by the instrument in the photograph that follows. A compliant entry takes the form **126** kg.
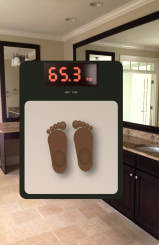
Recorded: **65.3** kg
